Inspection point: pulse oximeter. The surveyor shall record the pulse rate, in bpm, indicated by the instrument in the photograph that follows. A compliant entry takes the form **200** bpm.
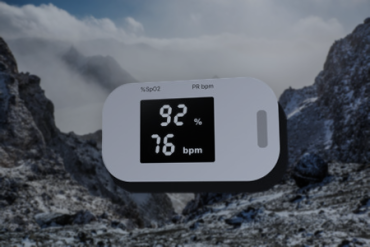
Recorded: **76** bpm
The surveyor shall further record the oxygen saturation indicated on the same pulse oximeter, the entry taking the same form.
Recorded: **92** %
